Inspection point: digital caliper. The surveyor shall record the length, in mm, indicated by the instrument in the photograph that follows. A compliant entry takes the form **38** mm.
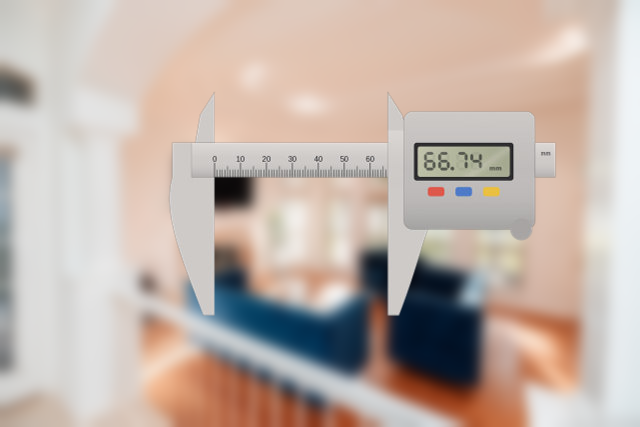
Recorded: **66.74** mm
